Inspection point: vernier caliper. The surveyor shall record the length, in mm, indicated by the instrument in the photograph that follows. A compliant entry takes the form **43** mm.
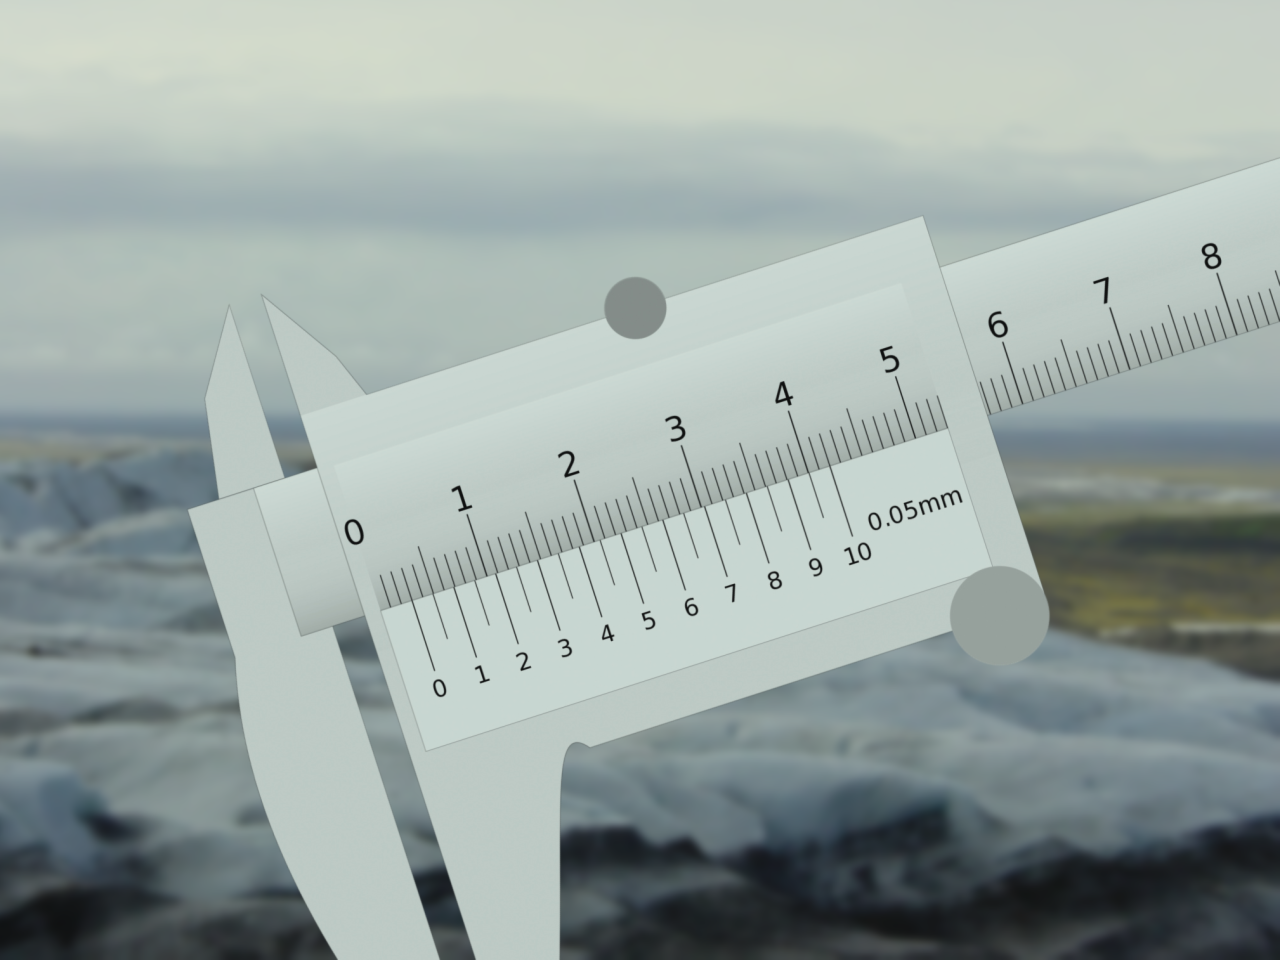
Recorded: **3.0** mm
